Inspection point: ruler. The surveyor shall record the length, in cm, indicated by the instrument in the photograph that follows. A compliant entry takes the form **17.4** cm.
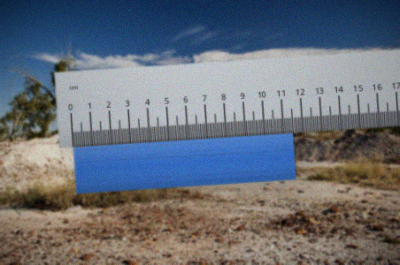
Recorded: **11.5** cm
